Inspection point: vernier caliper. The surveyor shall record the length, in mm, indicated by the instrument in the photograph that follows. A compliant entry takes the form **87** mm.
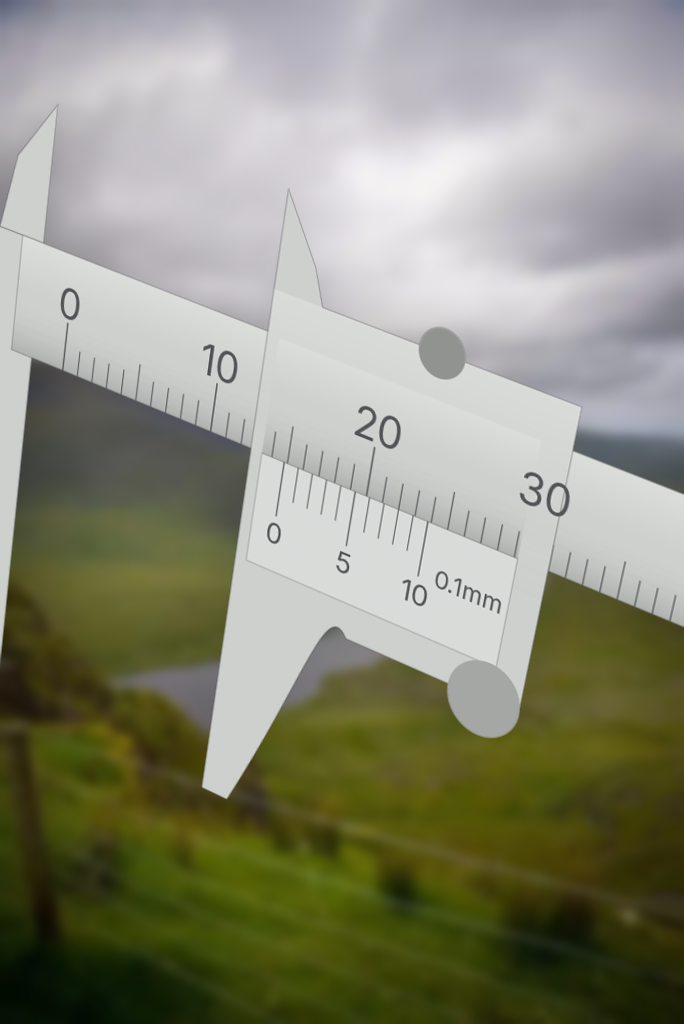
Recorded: **14.8** mm
